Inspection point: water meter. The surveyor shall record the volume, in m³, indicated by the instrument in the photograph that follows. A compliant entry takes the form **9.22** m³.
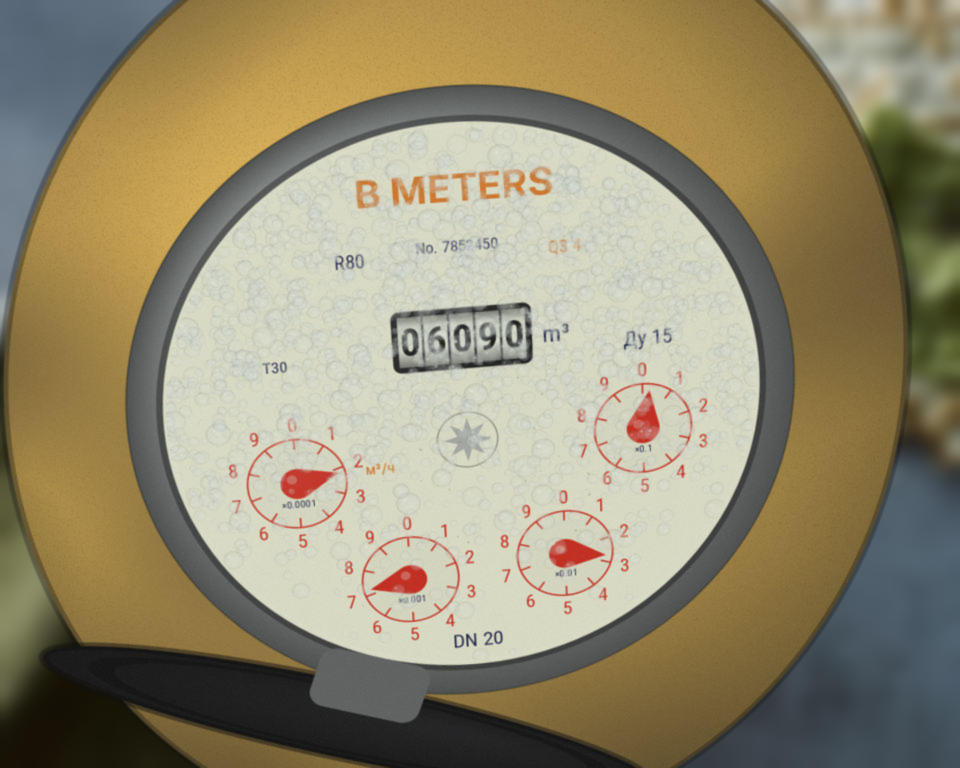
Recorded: **6090.0272** m³
